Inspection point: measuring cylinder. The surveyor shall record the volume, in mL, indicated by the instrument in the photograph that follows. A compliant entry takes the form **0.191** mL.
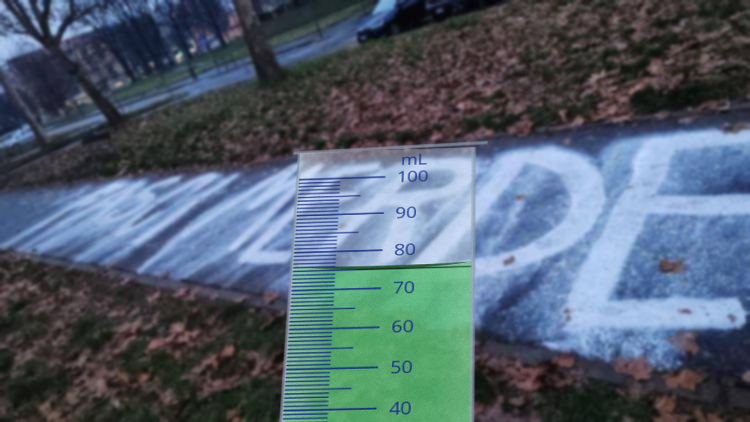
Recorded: **75** mL
